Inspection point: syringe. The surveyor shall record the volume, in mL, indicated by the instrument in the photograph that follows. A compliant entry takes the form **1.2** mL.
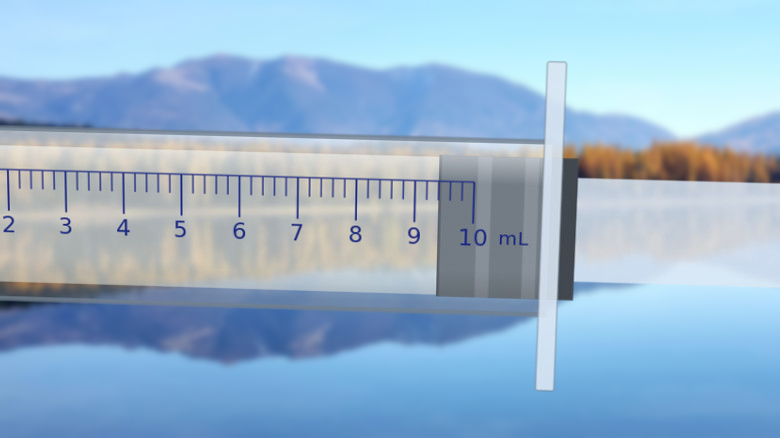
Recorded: **9.4** mL
